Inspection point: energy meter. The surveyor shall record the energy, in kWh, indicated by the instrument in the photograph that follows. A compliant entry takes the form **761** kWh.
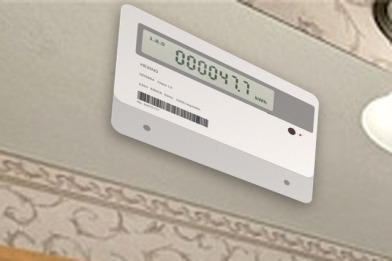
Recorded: **47.7** kWh
